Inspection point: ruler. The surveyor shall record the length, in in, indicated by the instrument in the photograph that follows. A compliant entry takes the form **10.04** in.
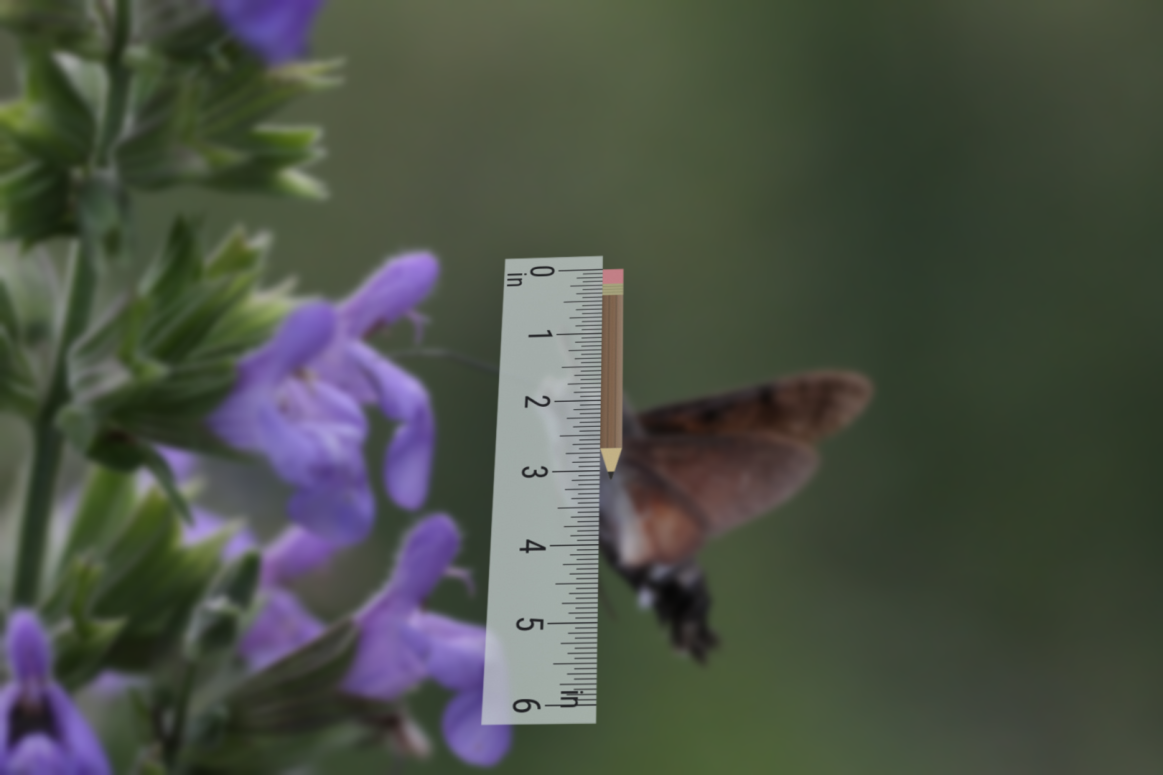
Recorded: **3.125** in
